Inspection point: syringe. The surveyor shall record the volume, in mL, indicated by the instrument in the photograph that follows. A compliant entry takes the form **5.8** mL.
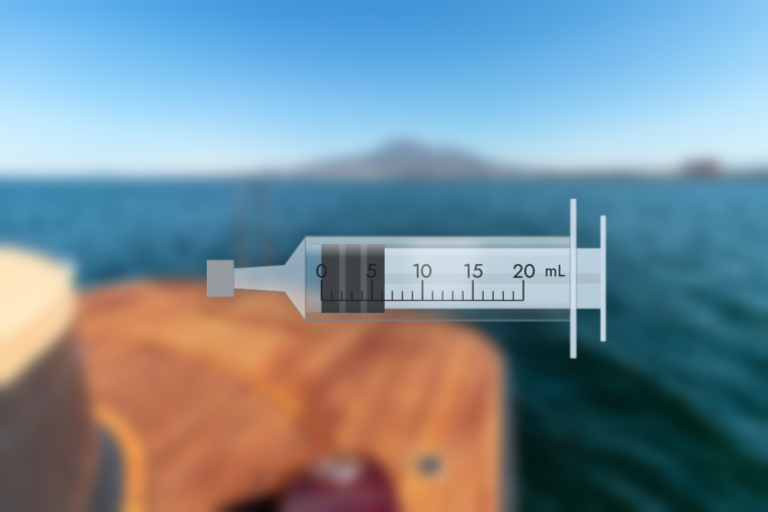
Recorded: **0** mL
